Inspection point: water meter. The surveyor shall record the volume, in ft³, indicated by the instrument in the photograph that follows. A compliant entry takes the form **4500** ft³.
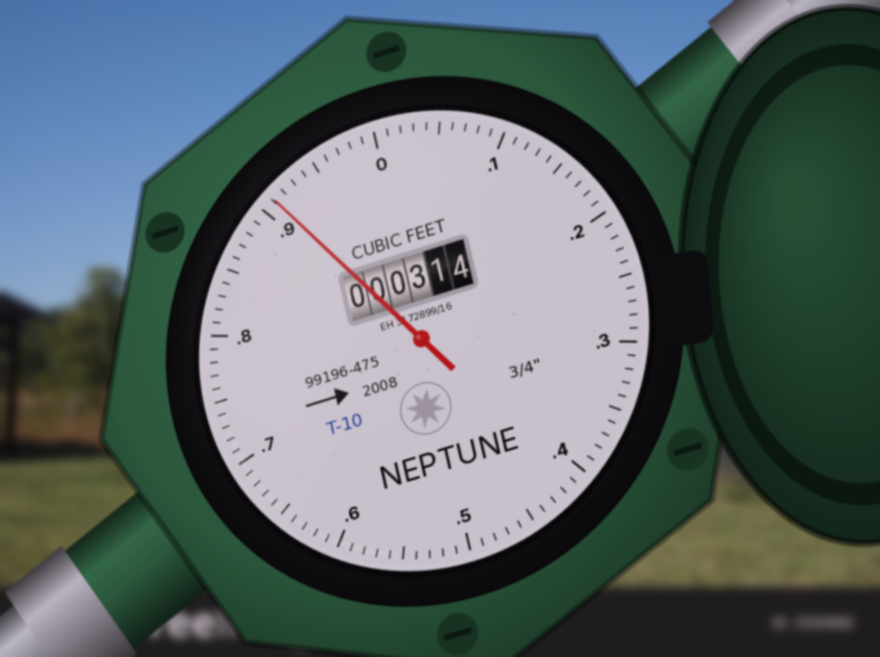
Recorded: **313.91** ft³
